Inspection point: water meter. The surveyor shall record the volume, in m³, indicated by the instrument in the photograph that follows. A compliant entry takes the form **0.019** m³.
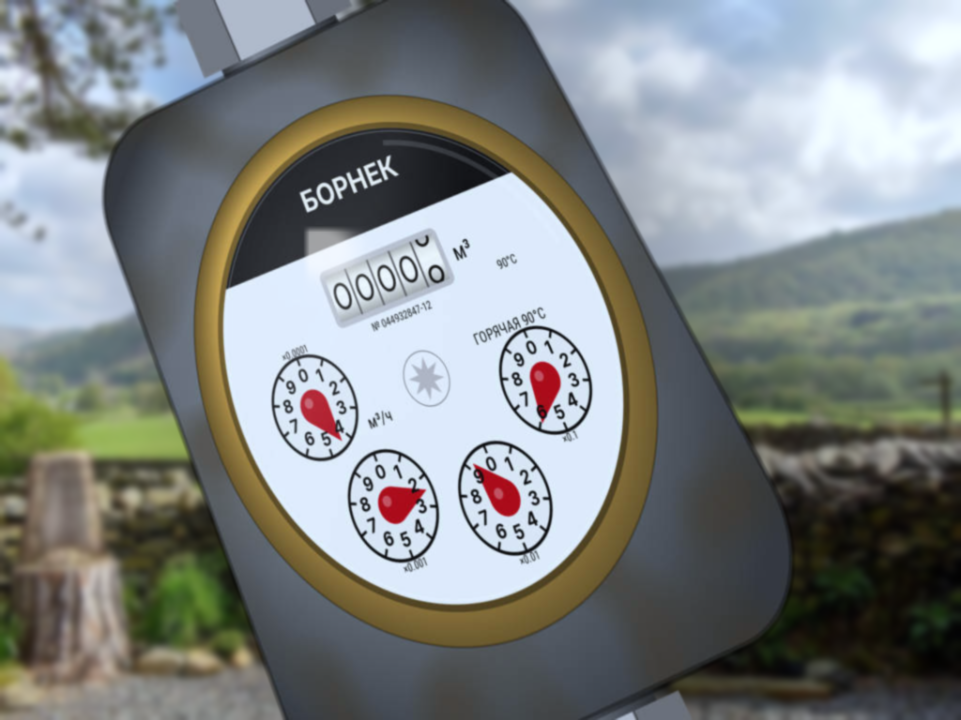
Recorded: **8.5924** m³
